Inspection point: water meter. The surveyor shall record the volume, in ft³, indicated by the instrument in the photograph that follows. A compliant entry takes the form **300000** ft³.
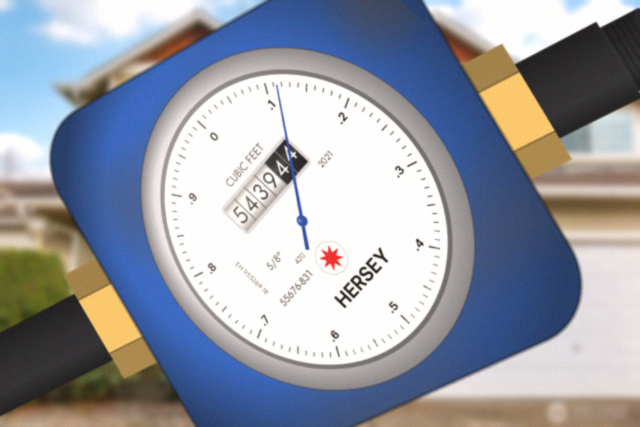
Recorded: **543944.11** ft³
